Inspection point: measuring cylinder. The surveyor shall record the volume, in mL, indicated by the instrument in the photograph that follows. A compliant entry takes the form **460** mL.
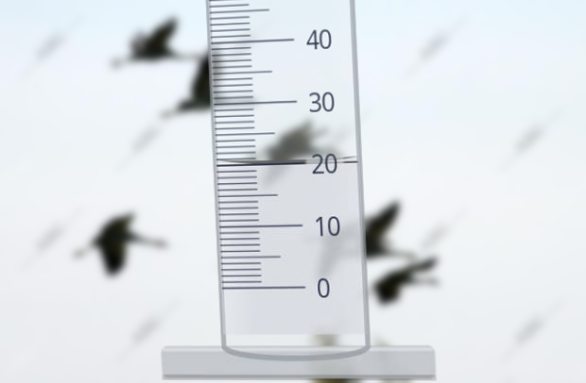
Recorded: **20** mL
